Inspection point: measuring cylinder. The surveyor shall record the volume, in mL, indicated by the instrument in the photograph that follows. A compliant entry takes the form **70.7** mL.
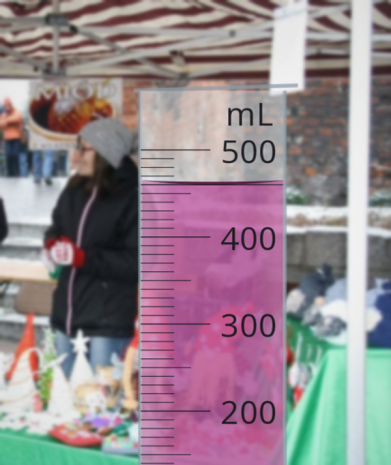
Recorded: **460** mL
